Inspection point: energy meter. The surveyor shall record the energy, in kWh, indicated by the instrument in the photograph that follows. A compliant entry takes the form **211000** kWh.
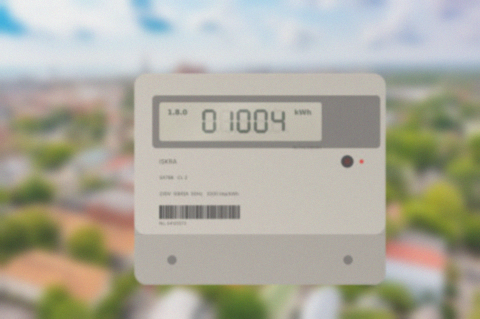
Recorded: **1004** kWh
